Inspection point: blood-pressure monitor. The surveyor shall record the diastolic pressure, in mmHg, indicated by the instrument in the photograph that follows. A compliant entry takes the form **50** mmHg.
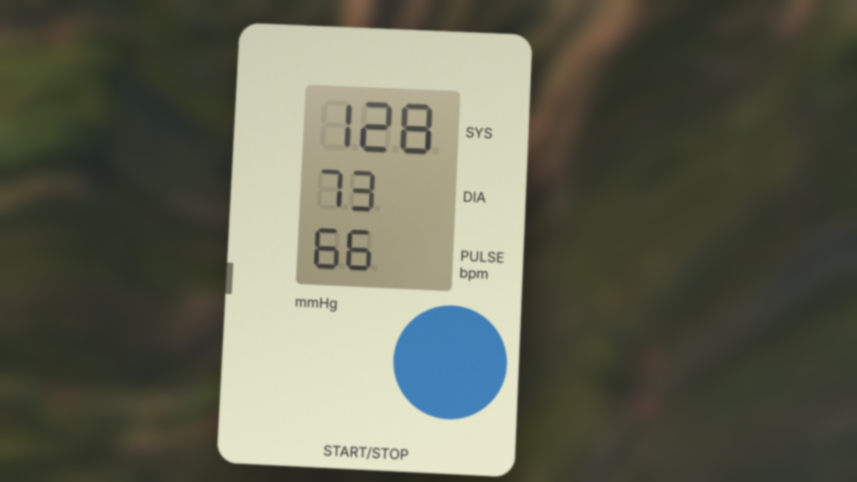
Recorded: **73** mmHg
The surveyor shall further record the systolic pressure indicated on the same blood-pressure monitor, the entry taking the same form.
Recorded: **128** mmHg
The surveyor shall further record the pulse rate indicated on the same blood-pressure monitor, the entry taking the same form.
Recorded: **66** bpm
